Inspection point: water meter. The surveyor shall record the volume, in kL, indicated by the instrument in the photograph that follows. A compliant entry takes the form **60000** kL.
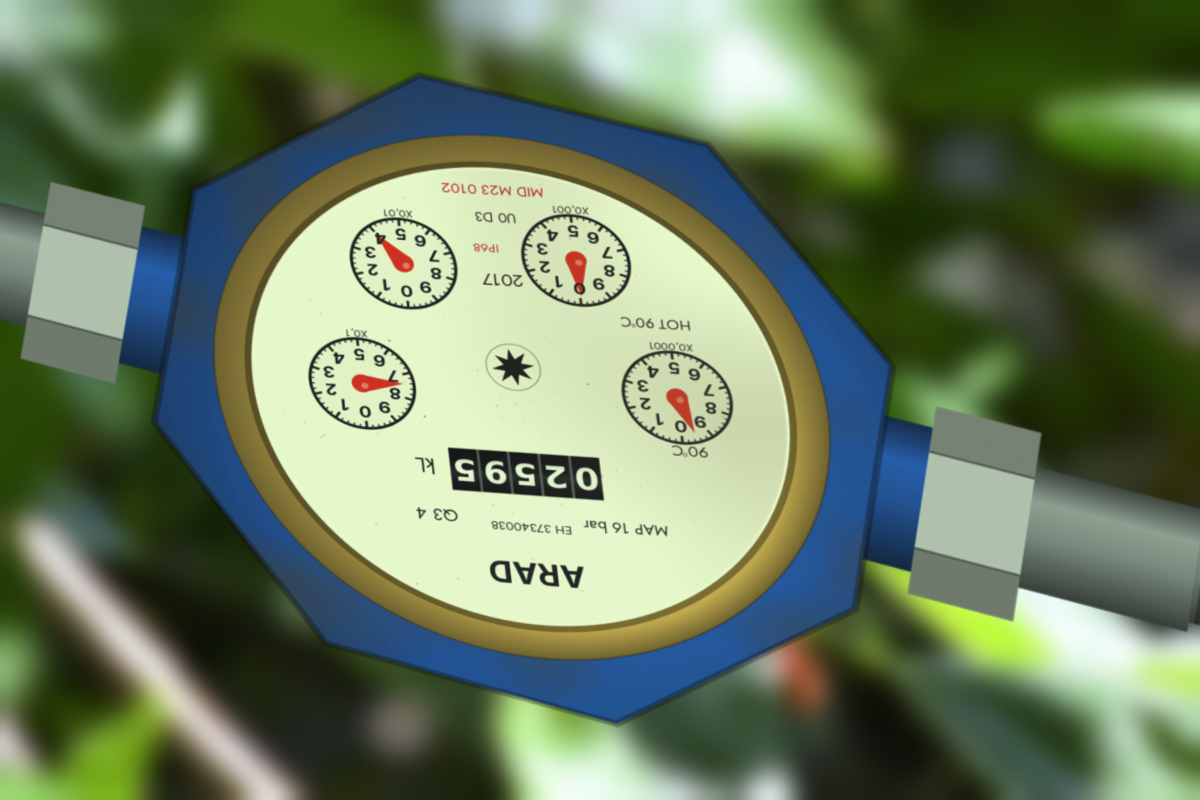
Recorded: **2595.7399** kL
